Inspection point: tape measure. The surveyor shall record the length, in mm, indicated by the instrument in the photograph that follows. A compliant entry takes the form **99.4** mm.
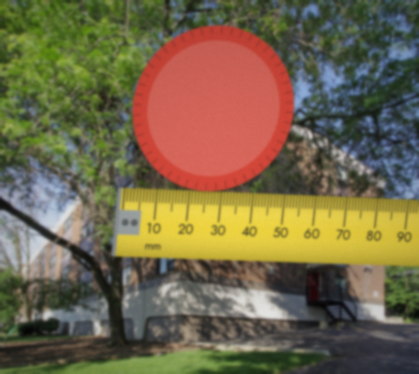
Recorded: **50** mm
